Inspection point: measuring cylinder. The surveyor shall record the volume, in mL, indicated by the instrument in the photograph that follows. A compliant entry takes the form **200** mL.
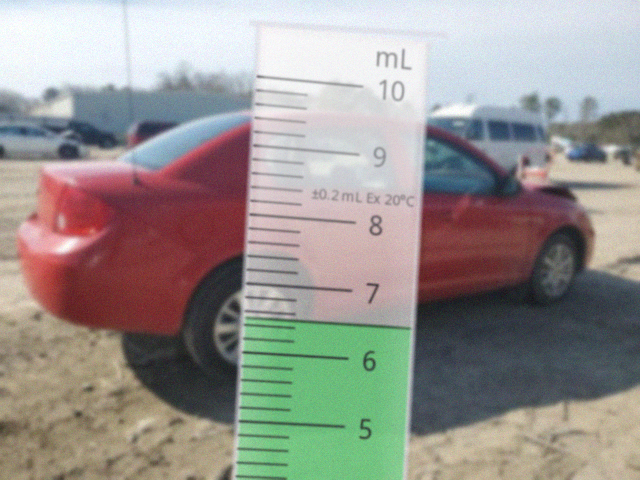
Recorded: **6.5** mL
